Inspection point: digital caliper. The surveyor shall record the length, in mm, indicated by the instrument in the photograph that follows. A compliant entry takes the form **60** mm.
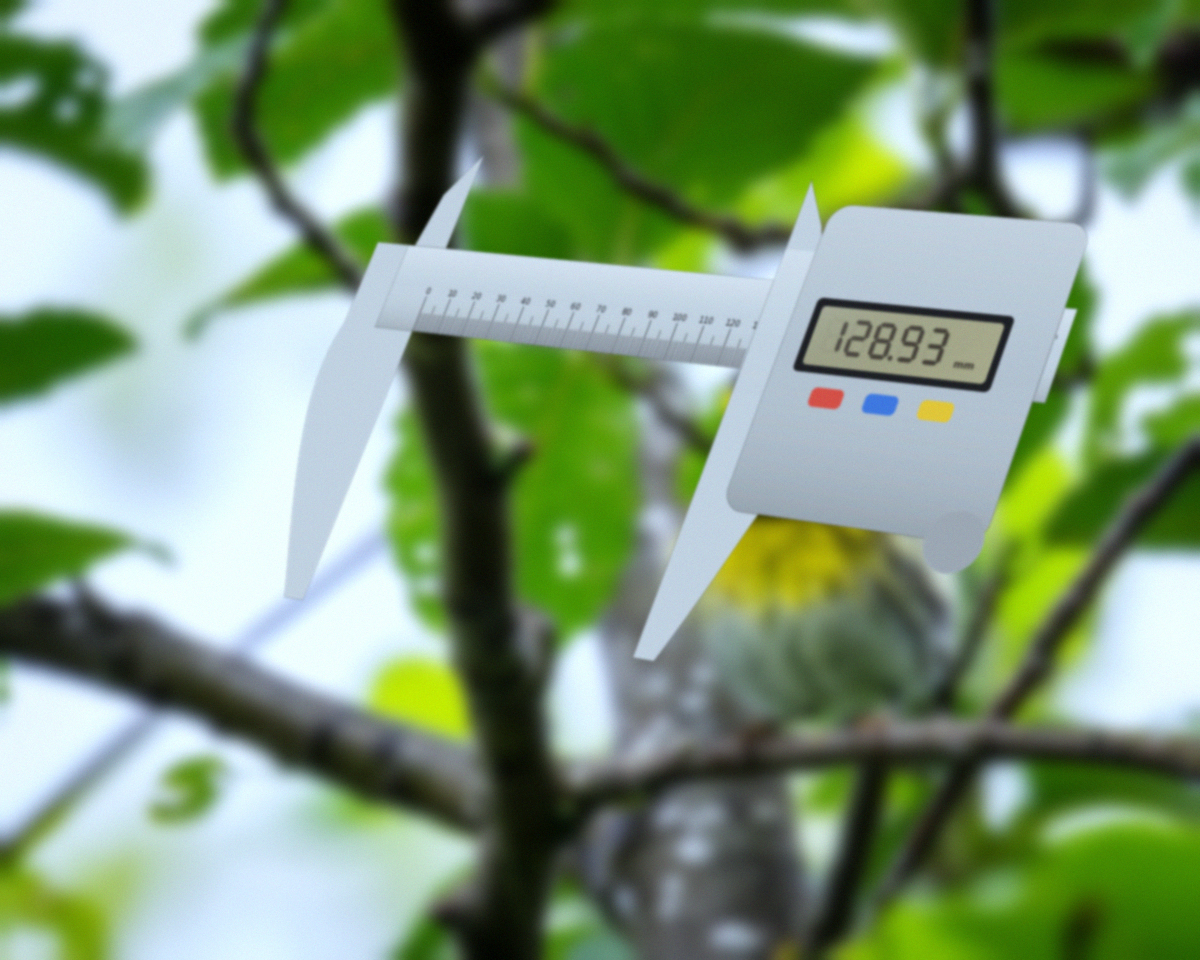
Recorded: **128.93** mm
